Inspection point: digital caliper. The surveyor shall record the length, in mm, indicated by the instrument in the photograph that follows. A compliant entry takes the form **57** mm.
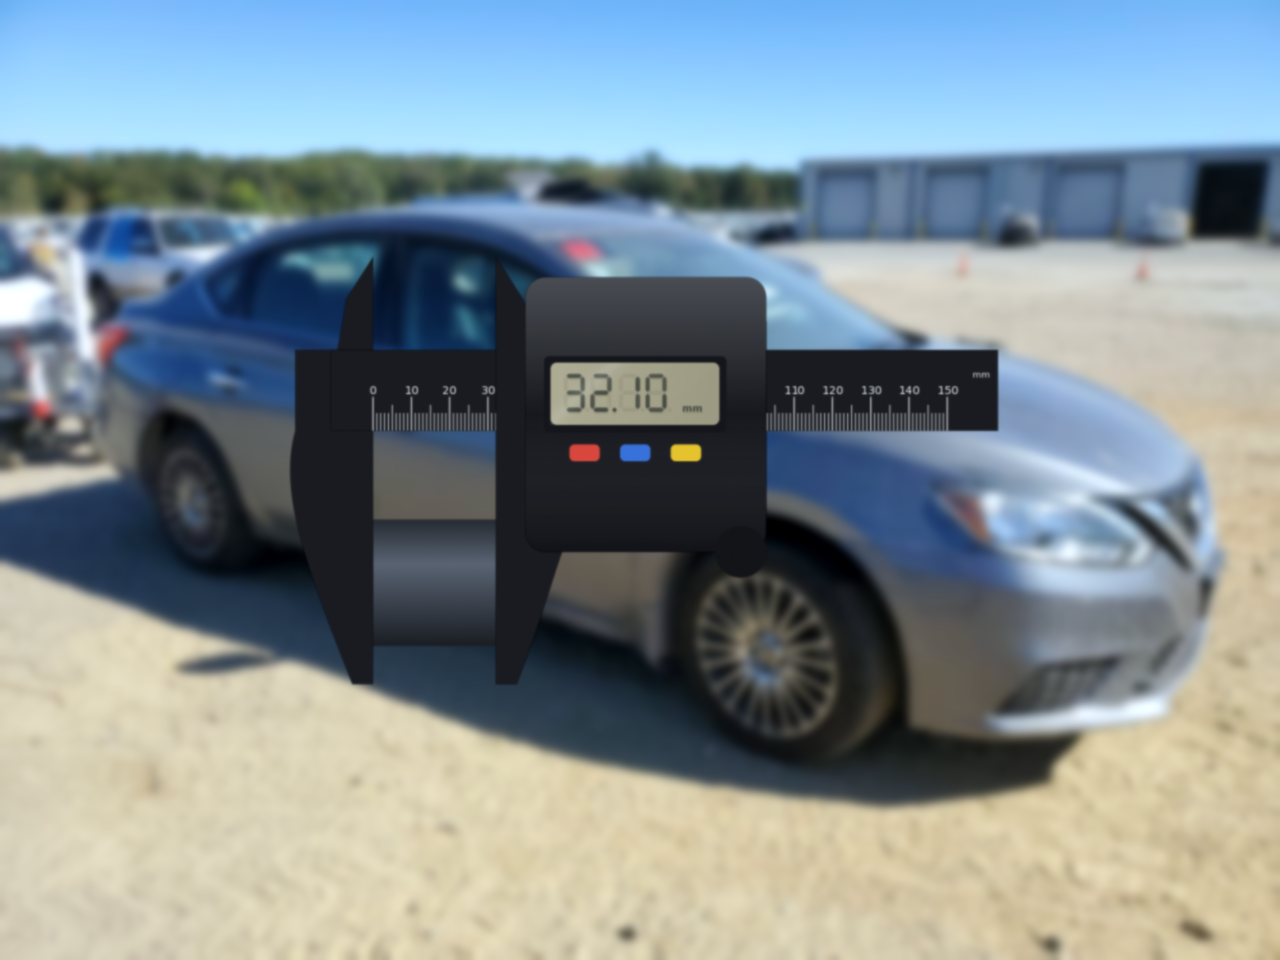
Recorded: **32.10** mm
